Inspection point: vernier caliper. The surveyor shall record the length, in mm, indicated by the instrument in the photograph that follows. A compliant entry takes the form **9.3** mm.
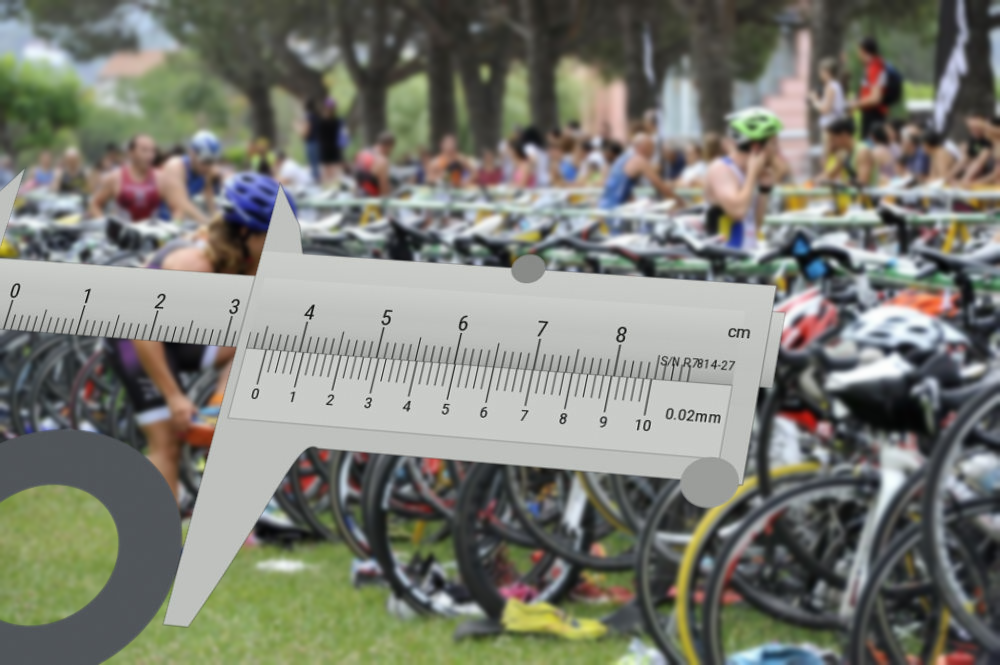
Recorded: **35.6** mm
